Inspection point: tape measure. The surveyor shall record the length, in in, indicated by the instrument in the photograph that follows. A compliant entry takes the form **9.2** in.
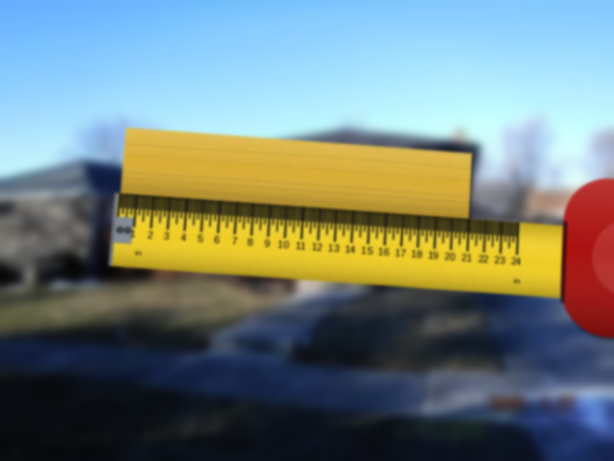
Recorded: **21** in
